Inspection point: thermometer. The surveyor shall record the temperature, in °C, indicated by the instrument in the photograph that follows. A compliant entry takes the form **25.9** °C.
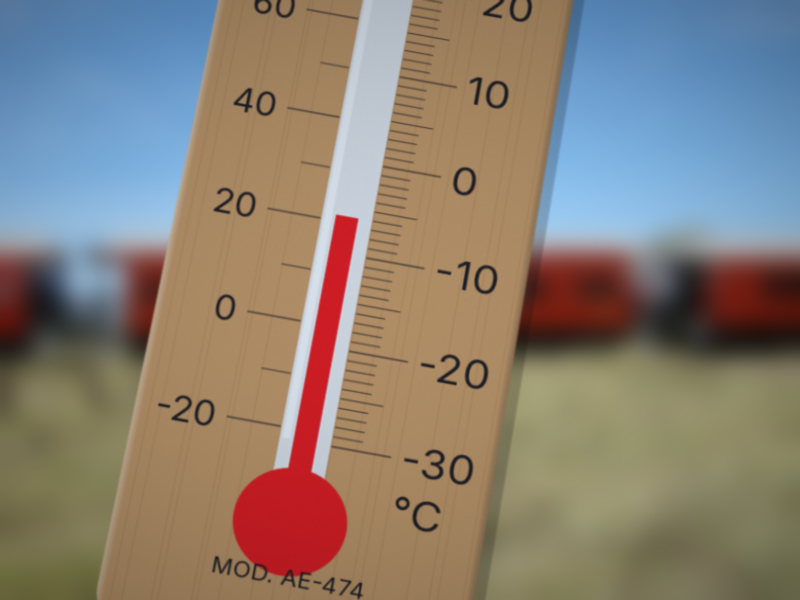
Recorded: **-6** °C
